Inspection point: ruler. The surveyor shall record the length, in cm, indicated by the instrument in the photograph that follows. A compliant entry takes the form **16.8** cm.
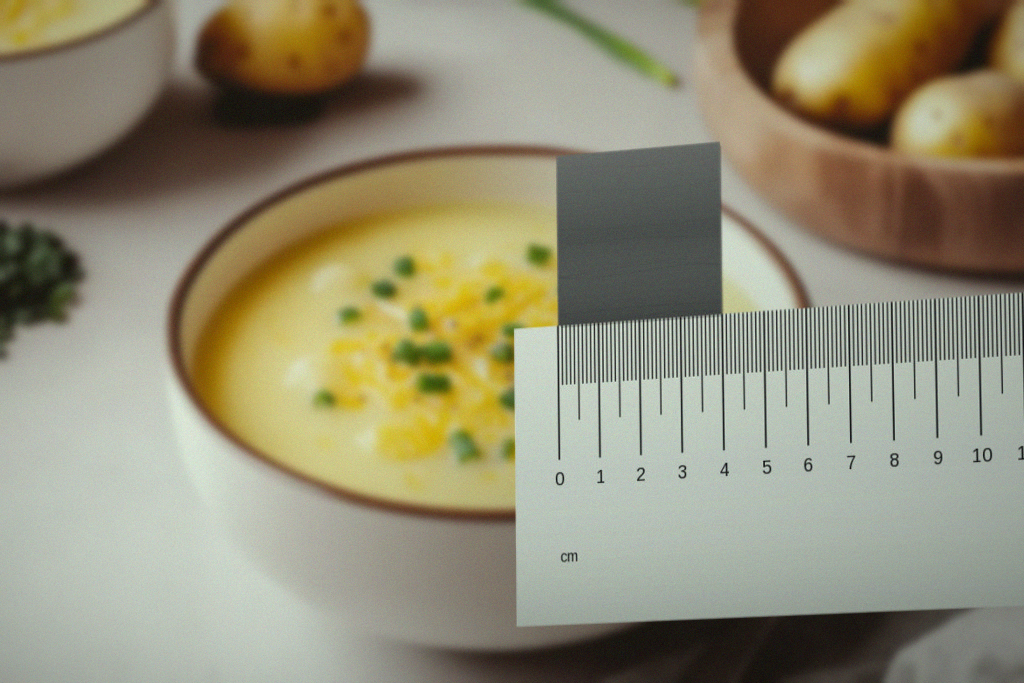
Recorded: **4** cm
